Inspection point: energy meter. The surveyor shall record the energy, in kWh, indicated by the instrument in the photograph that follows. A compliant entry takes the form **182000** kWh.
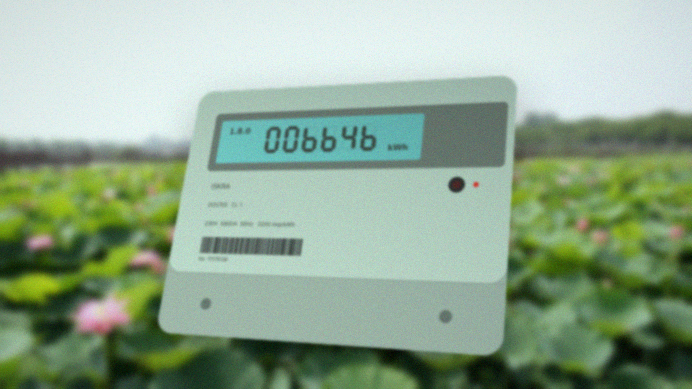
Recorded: **6646** kWh
